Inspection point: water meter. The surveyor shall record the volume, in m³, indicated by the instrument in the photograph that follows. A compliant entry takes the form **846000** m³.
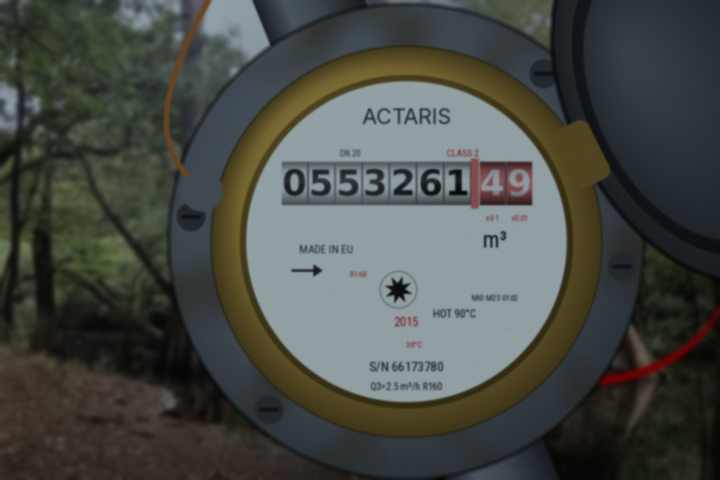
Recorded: **553261.49** m³
